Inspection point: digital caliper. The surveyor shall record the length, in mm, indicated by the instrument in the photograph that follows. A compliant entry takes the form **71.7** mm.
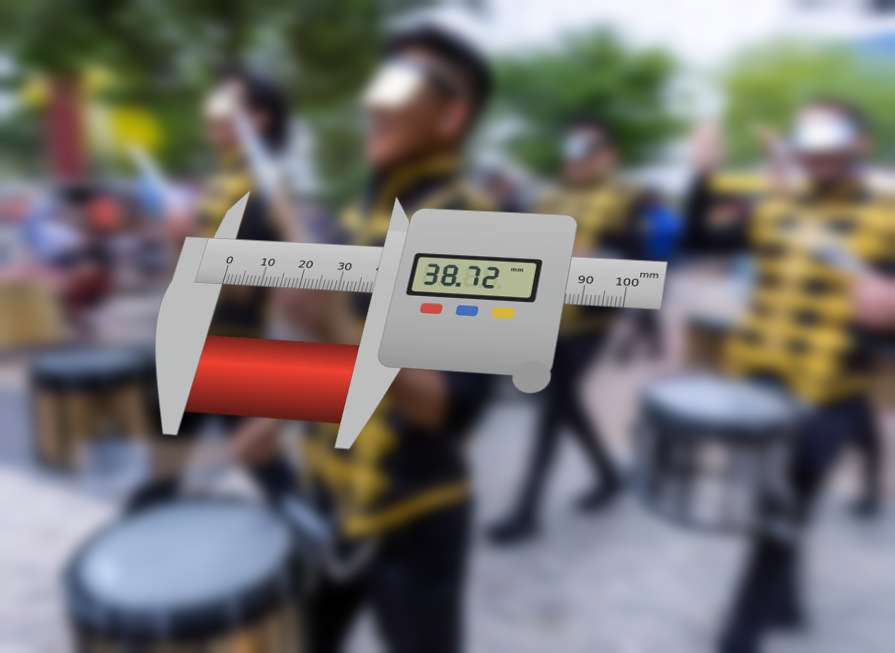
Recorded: **38.72** mm
